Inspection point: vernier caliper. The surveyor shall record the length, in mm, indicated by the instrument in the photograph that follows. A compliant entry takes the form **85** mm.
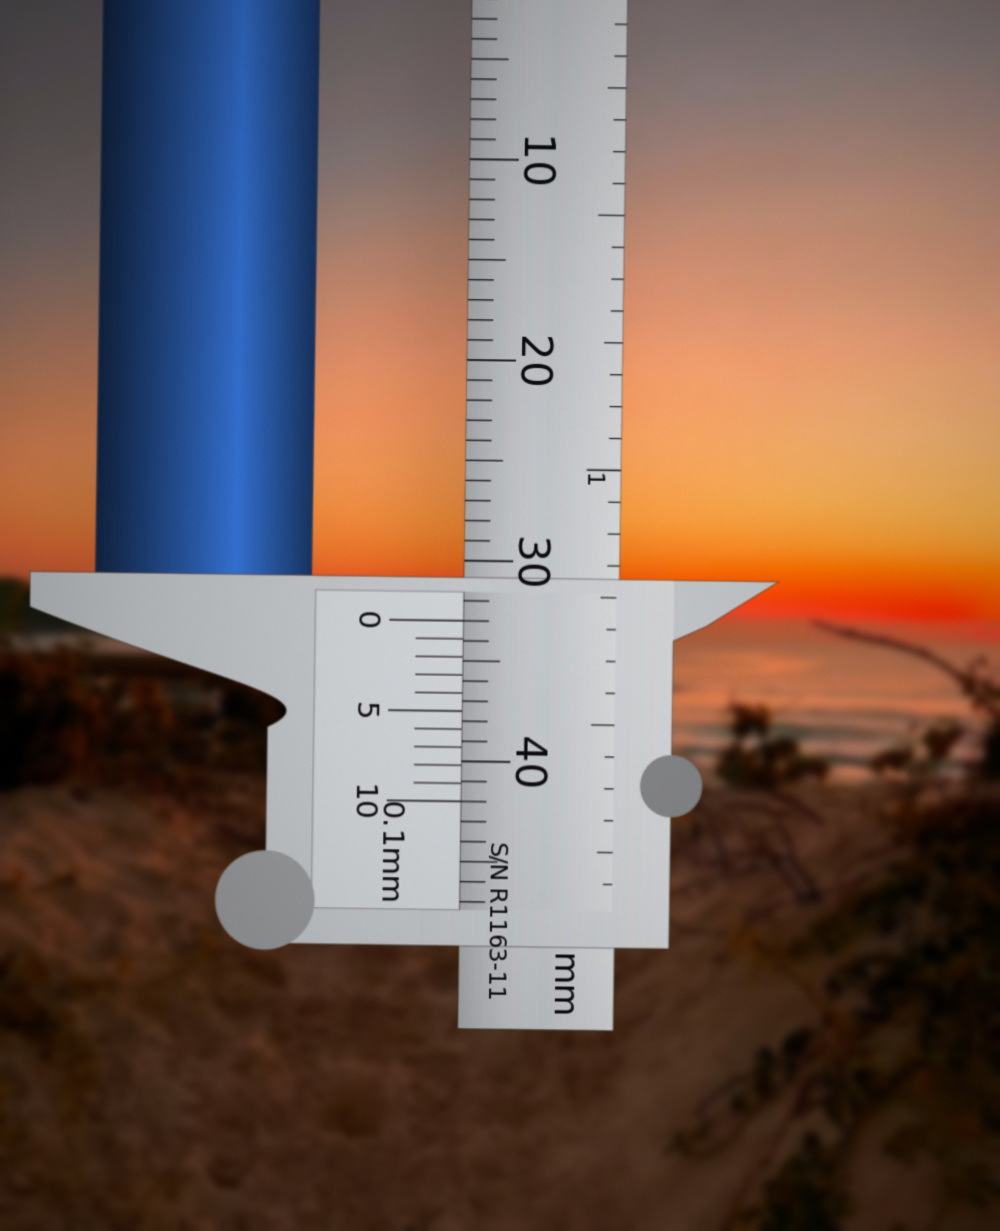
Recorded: **33.0** mm
